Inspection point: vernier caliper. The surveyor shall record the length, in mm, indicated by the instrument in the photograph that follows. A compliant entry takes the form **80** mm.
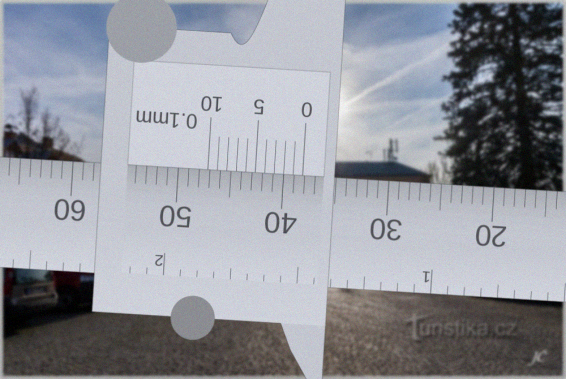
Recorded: **38.2** mm
